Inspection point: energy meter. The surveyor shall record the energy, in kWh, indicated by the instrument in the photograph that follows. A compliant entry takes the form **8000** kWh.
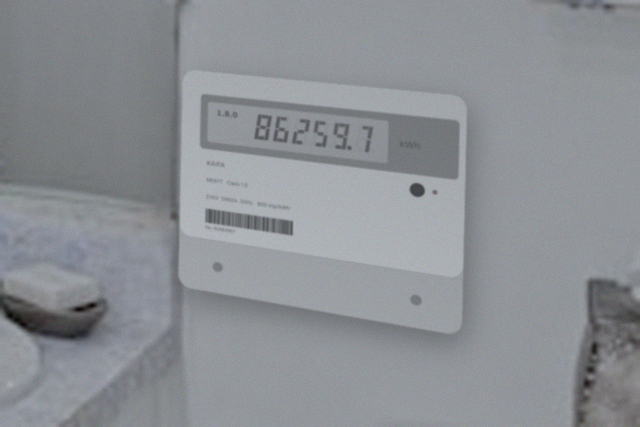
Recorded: **86259.7** kWh
